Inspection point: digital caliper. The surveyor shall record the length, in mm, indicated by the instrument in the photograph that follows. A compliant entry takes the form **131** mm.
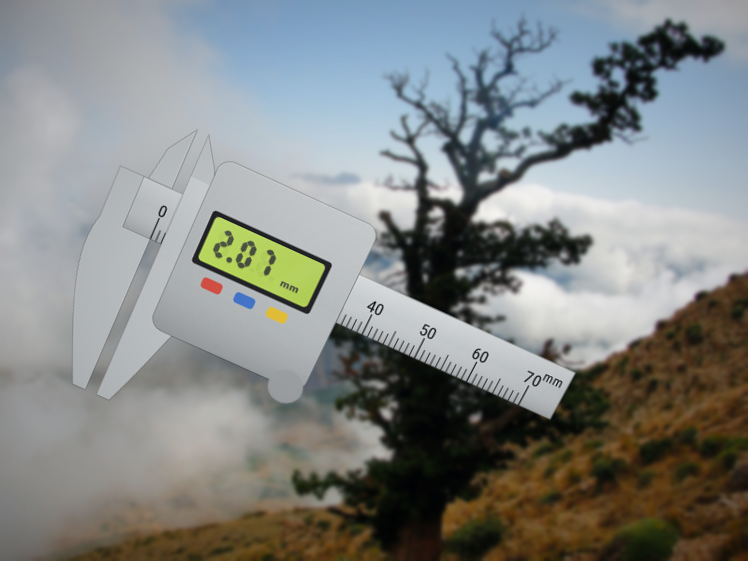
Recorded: **2.07** mm
